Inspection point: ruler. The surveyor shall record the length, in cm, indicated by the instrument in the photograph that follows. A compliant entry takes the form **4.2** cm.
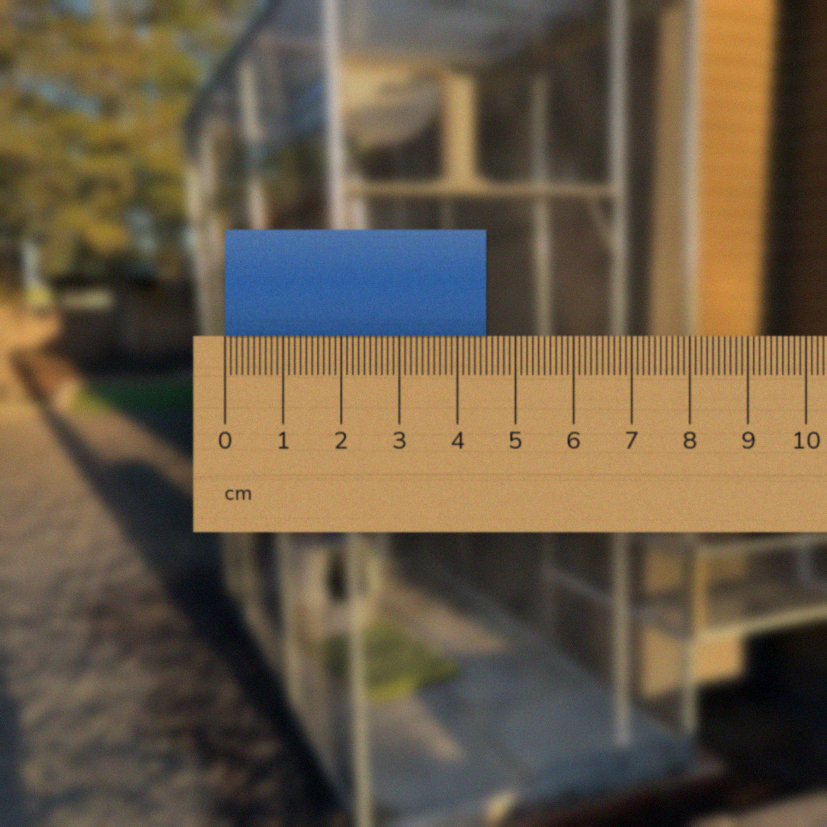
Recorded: **4.5** cm
